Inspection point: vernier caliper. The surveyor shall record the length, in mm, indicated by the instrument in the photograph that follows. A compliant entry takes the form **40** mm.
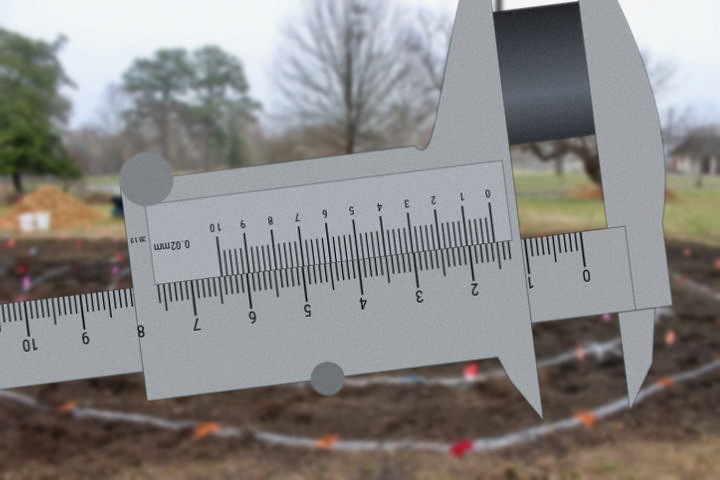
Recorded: **15.5** mm
